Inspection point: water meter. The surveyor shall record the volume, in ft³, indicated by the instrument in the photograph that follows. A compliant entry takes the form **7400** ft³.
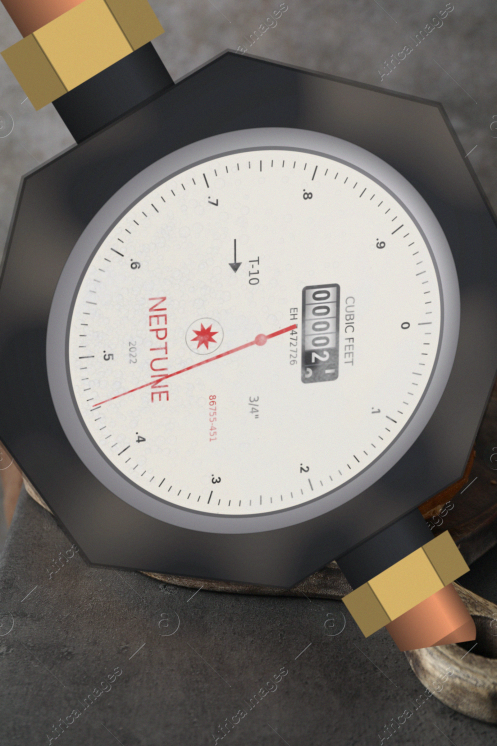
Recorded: **21.45** ft³
